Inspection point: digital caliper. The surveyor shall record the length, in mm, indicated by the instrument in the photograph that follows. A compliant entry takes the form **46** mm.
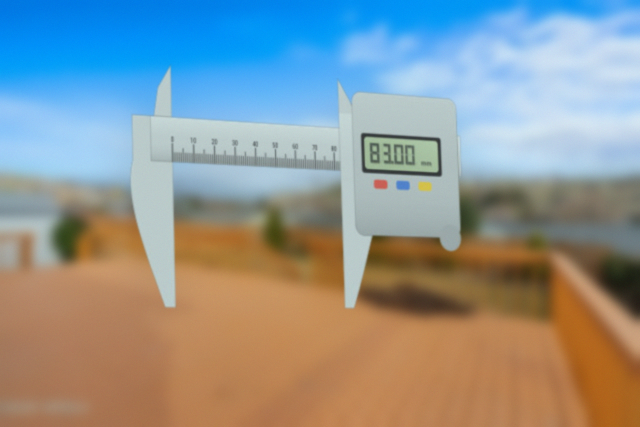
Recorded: **83.00** mm
